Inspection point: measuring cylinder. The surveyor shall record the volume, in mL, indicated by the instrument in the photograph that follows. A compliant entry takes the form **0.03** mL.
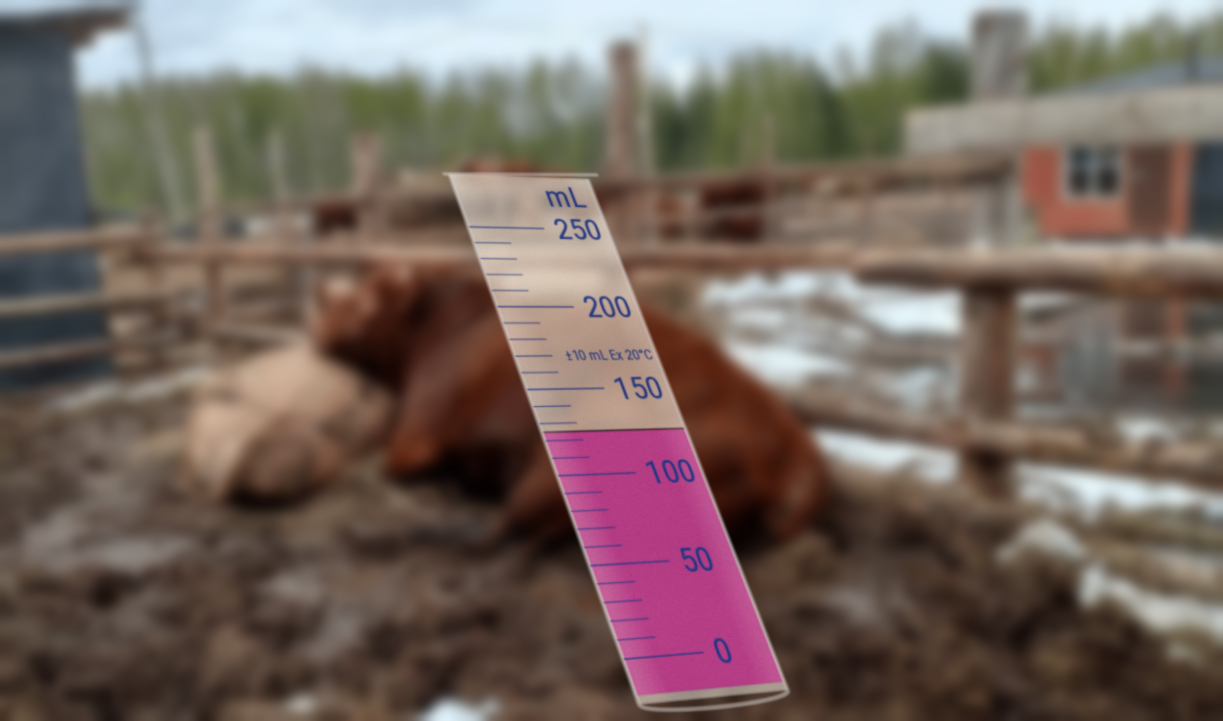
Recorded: **125** mL
